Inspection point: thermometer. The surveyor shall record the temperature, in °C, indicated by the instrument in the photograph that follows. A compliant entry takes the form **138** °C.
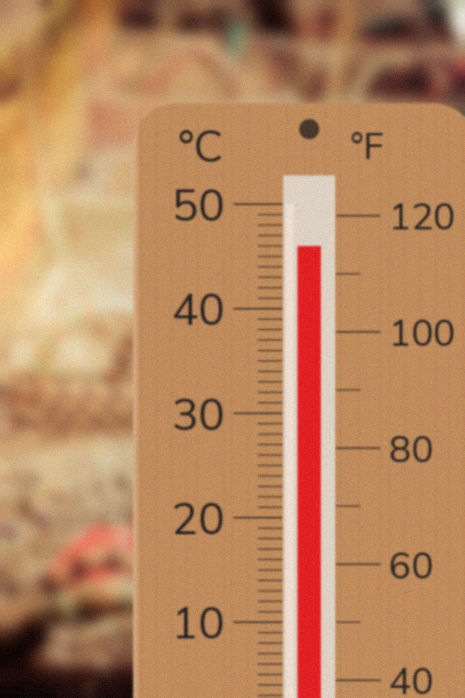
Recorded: **46** °C
